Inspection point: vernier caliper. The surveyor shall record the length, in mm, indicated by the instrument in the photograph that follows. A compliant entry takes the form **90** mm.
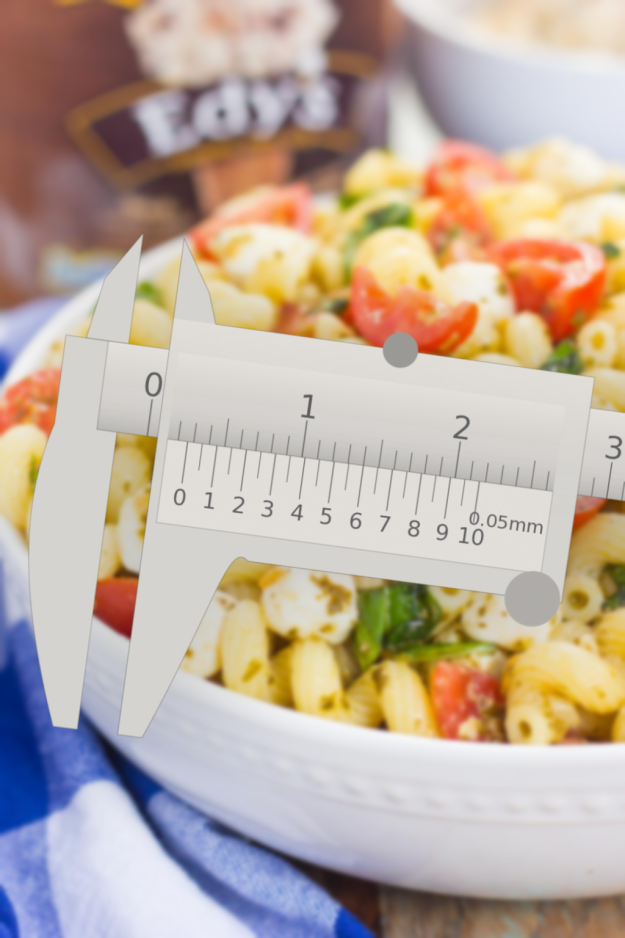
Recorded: **2.6** mm
